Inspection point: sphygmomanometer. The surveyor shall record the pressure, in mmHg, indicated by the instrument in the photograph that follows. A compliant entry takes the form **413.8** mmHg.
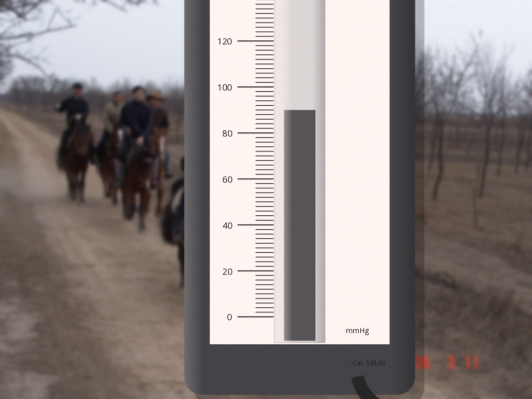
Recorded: **90** mmHg
